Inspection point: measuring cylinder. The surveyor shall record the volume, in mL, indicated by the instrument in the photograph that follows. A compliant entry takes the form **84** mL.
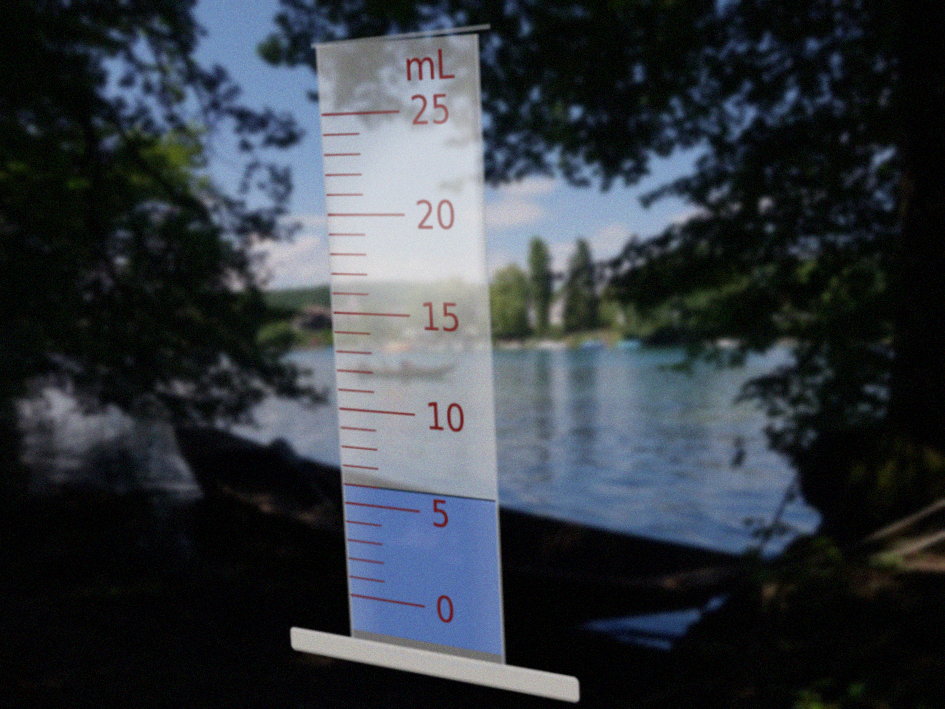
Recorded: **6** mL
